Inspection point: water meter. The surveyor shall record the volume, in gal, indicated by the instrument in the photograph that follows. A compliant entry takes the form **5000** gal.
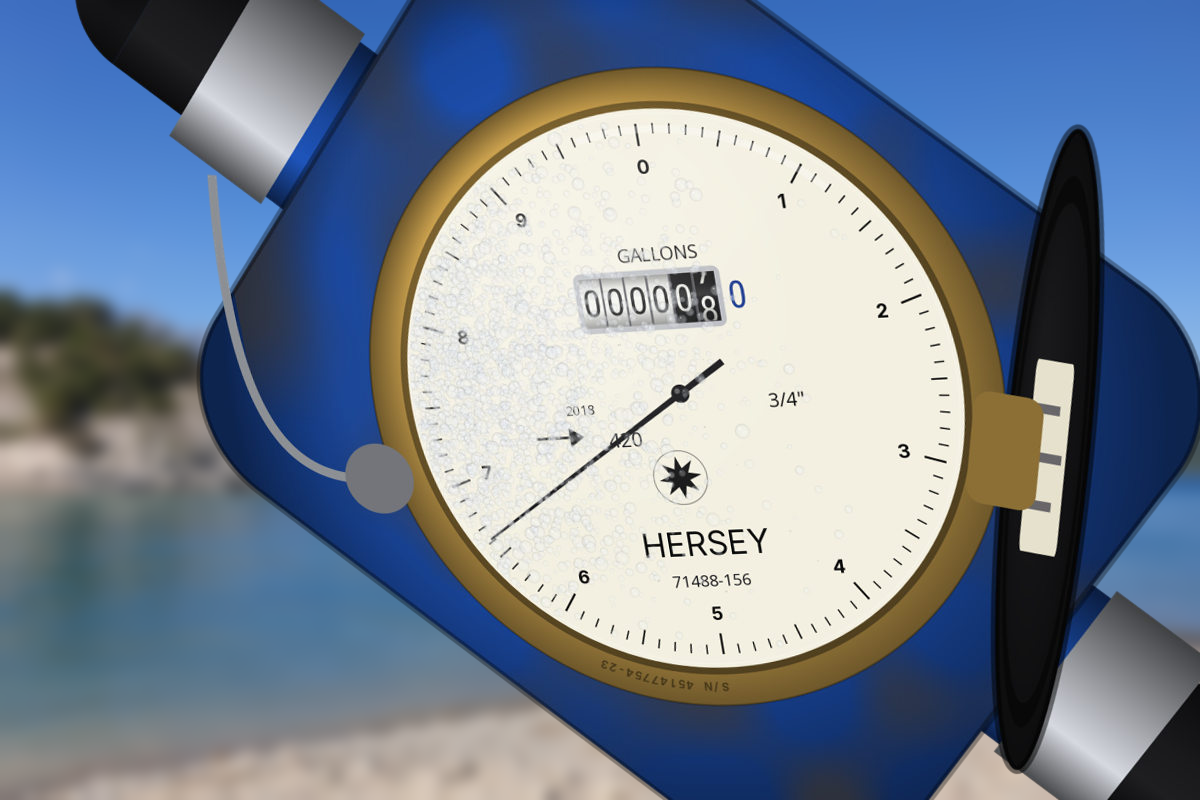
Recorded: **76.6** gal
